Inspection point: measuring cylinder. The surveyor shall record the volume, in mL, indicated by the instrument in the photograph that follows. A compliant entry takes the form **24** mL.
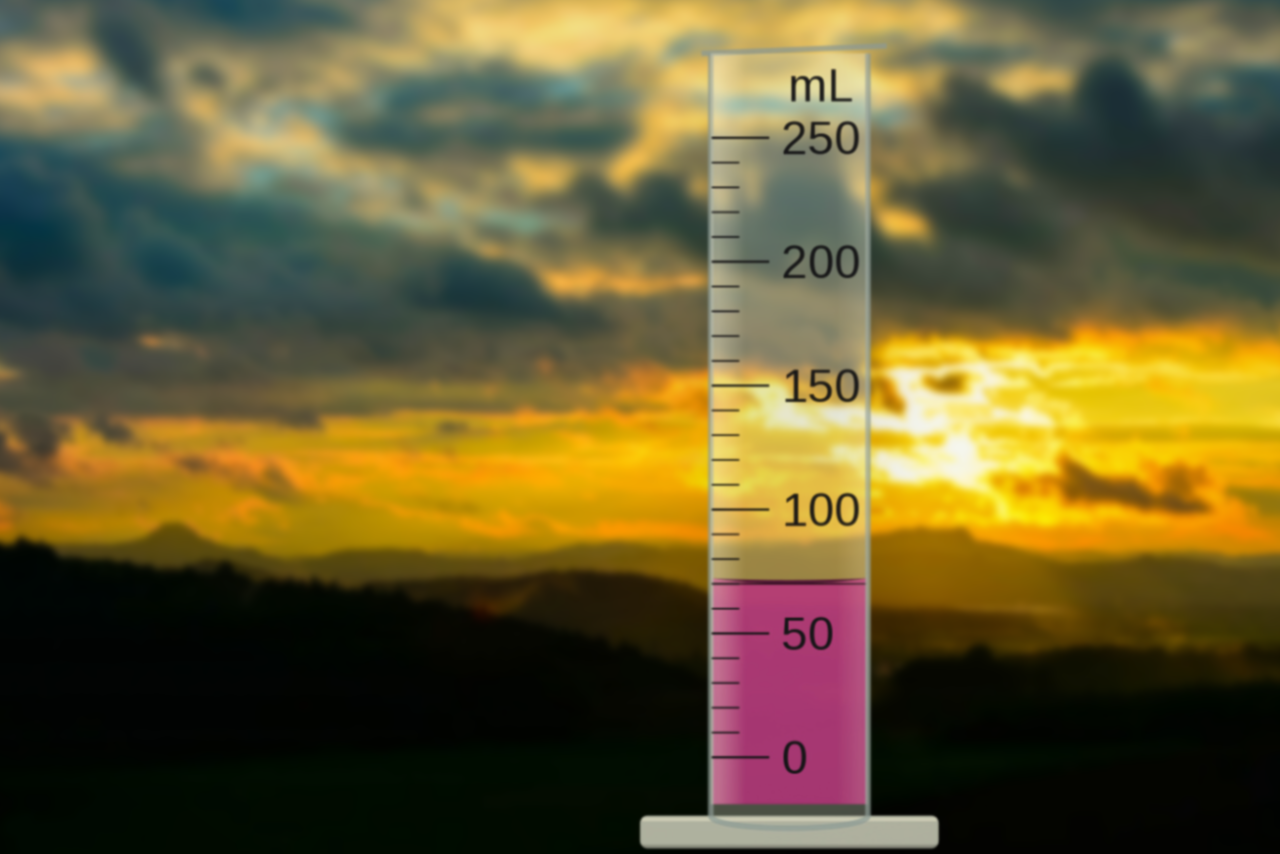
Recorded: **70** mL
